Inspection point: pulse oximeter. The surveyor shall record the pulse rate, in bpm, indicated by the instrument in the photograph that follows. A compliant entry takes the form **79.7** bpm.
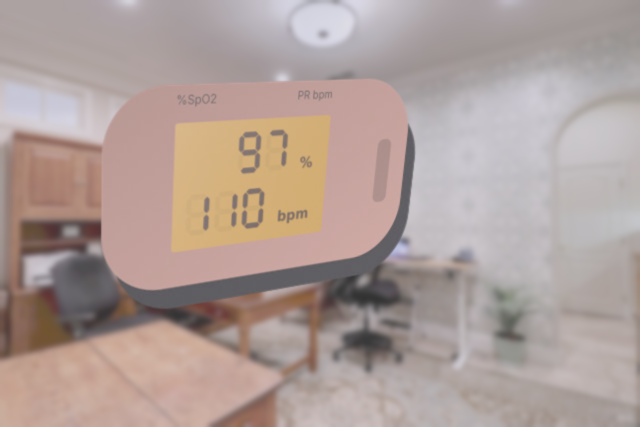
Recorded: **110** bpm
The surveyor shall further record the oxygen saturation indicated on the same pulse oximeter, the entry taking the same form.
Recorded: **97** %
